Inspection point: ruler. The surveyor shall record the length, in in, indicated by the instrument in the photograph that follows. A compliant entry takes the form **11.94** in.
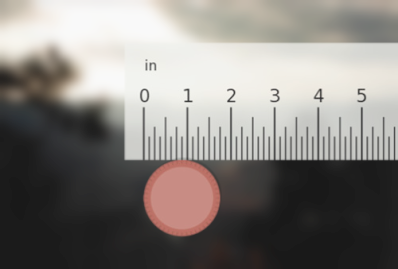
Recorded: **1.75** in
